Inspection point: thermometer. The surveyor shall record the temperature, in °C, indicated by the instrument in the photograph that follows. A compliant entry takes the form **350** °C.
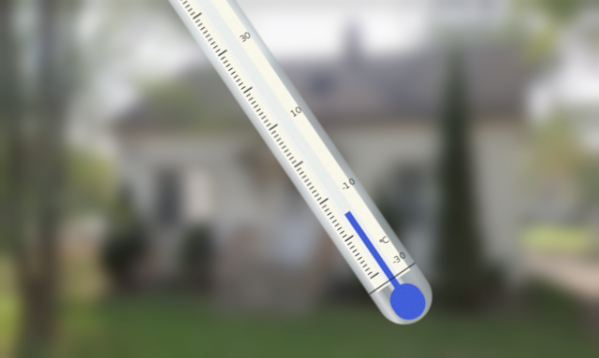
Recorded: **-15** °C
